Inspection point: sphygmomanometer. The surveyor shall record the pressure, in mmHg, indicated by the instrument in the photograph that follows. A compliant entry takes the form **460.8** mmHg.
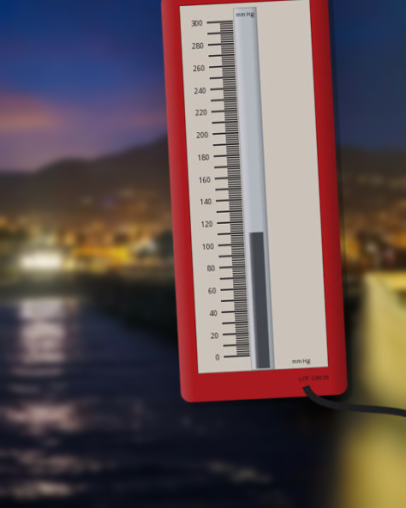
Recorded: **110** mmHg
